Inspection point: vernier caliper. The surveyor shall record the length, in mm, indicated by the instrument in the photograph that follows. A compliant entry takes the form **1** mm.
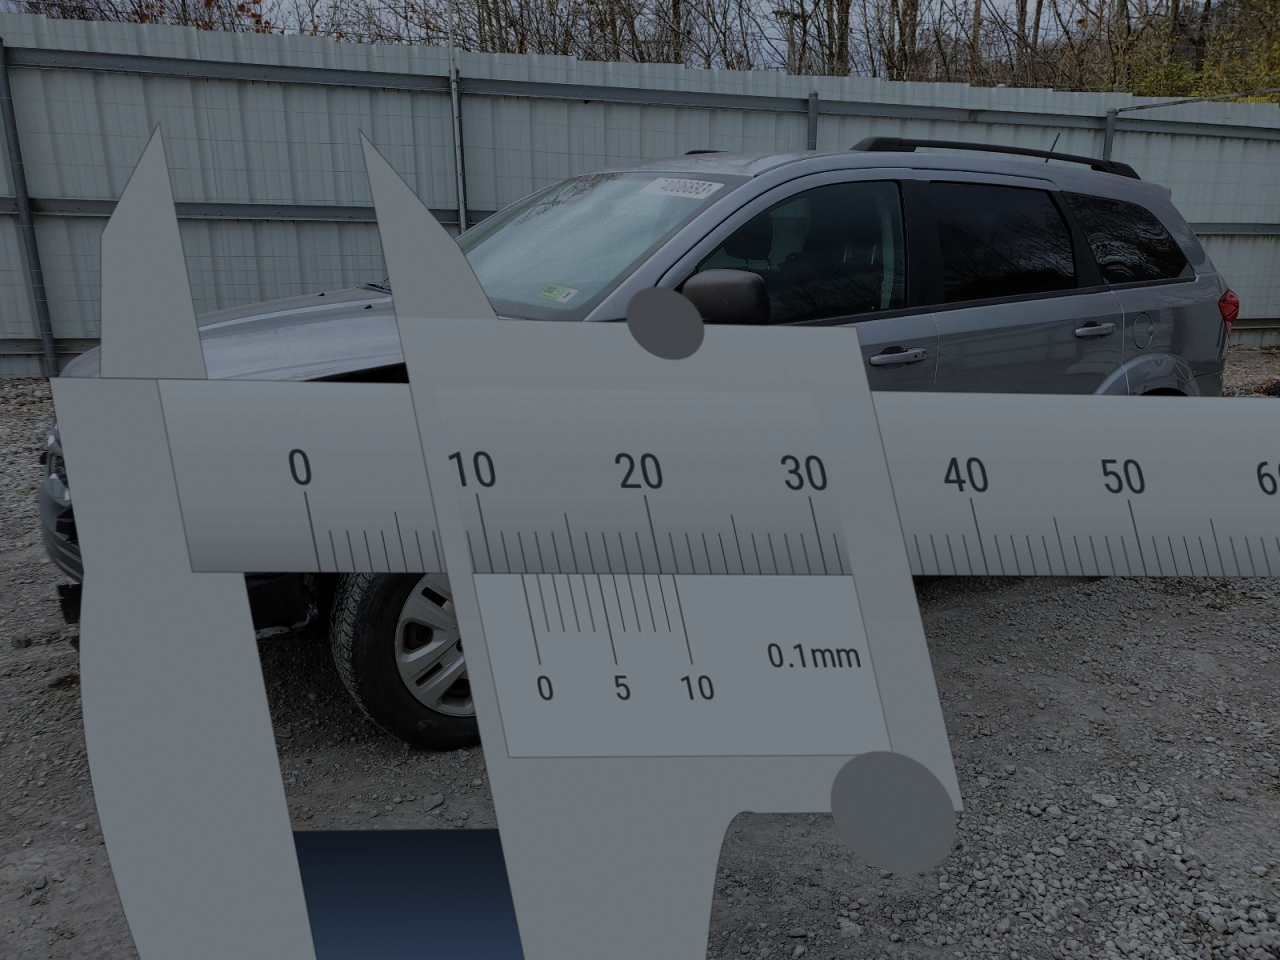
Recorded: **11.7** mm
